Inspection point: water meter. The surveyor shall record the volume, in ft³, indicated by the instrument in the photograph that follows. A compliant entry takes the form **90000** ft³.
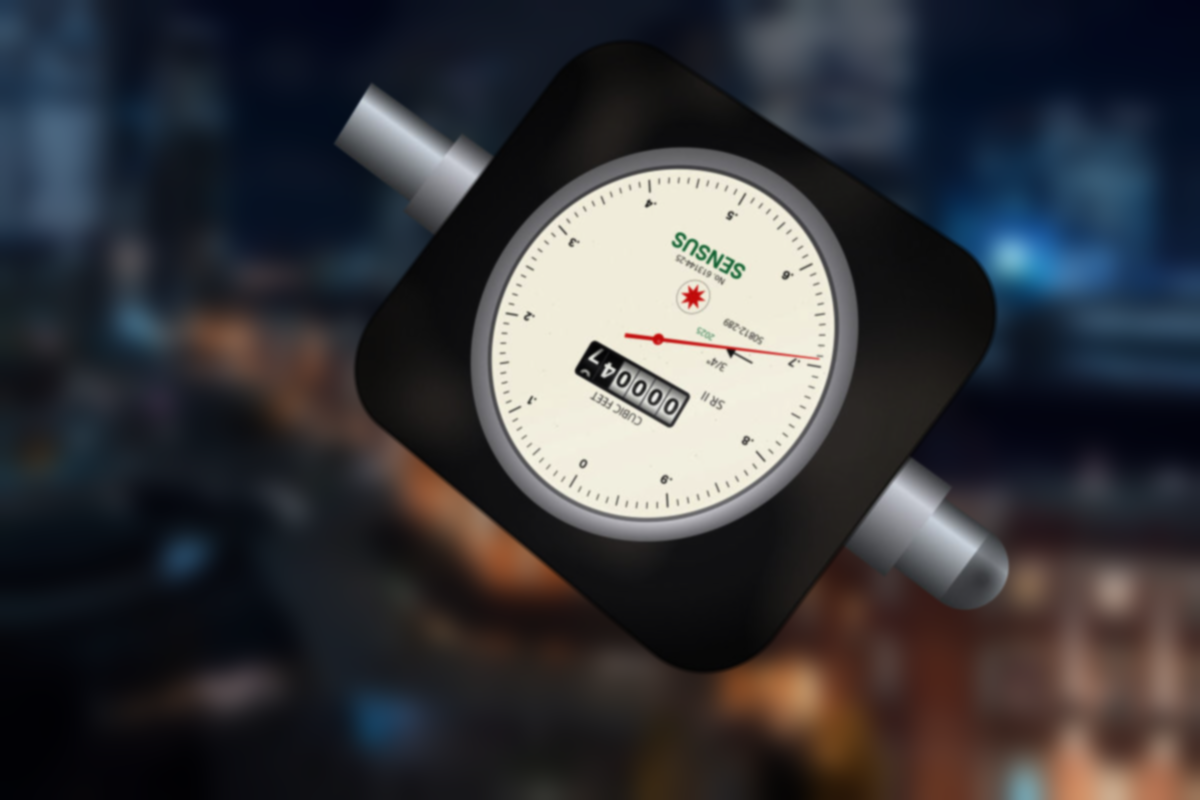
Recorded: **46.69** ft³
